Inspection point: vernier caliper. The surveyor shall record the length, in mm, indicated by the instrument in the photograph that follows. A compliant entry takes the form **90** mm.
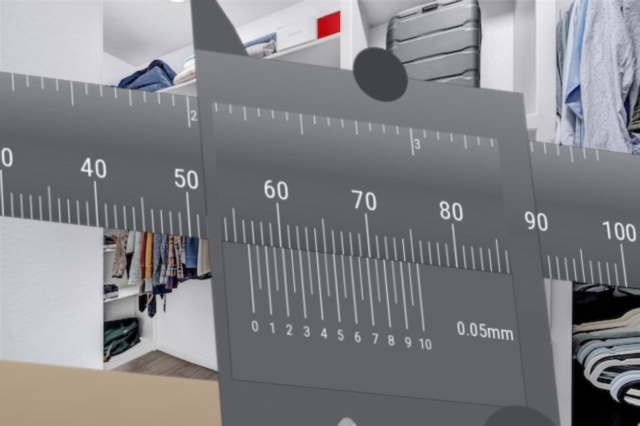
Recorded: **56.4** mm
